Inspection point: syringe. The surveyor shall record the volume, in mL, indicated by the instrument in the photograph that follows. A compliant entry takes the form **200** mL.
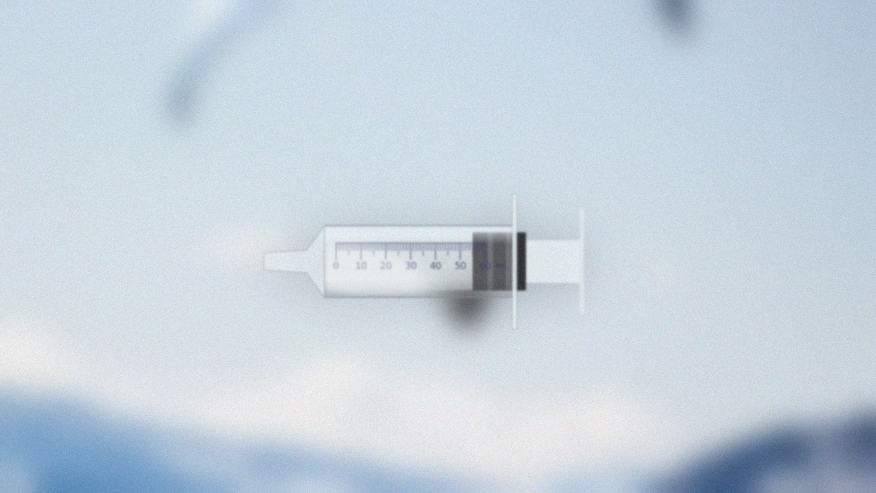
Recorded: **55** mL
